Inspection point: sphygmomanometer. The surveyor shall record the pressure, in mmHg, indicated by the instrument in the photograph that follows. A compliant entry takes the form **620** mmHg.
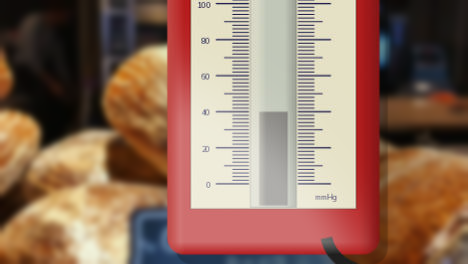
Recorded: **40** mmHg
